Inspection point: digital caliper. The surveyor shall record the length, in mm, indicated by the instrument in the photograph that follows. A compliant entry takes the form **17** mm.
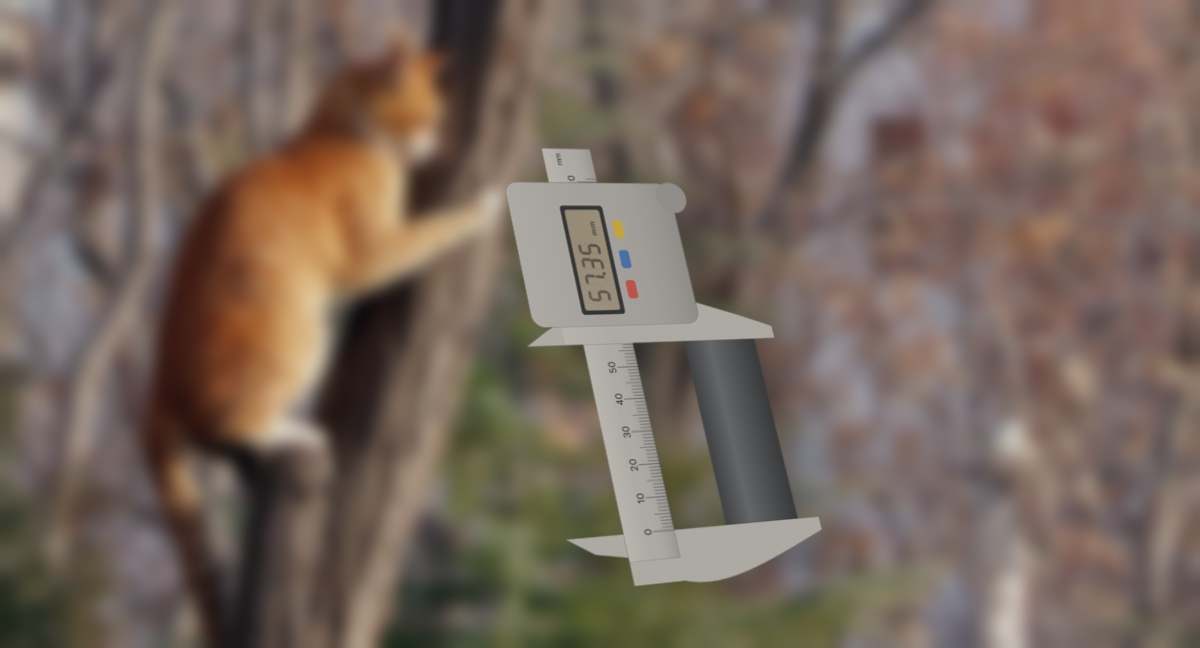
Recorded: **57.35** mm
